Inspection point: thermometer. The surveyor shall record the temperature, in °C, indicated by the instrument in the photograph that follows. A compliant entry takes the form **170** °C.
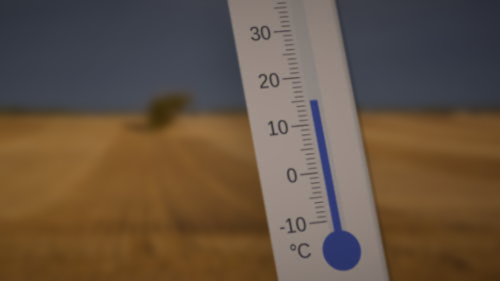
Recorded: **15** °C
